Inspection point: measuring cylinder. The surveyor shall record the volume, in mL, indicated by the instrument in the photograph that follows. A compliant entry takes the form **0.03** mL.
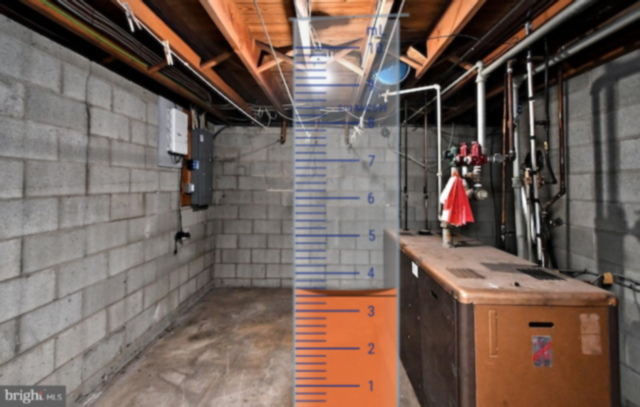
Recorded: **3.4** mL
